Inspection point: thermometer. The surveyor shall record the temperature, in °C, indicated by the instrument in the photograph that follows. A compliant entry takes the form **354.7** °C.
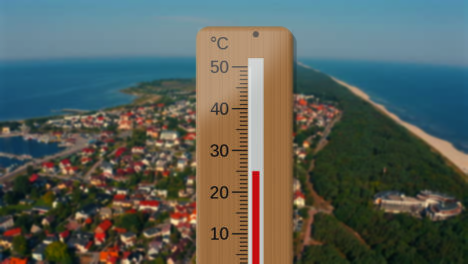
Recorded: **25** °C
